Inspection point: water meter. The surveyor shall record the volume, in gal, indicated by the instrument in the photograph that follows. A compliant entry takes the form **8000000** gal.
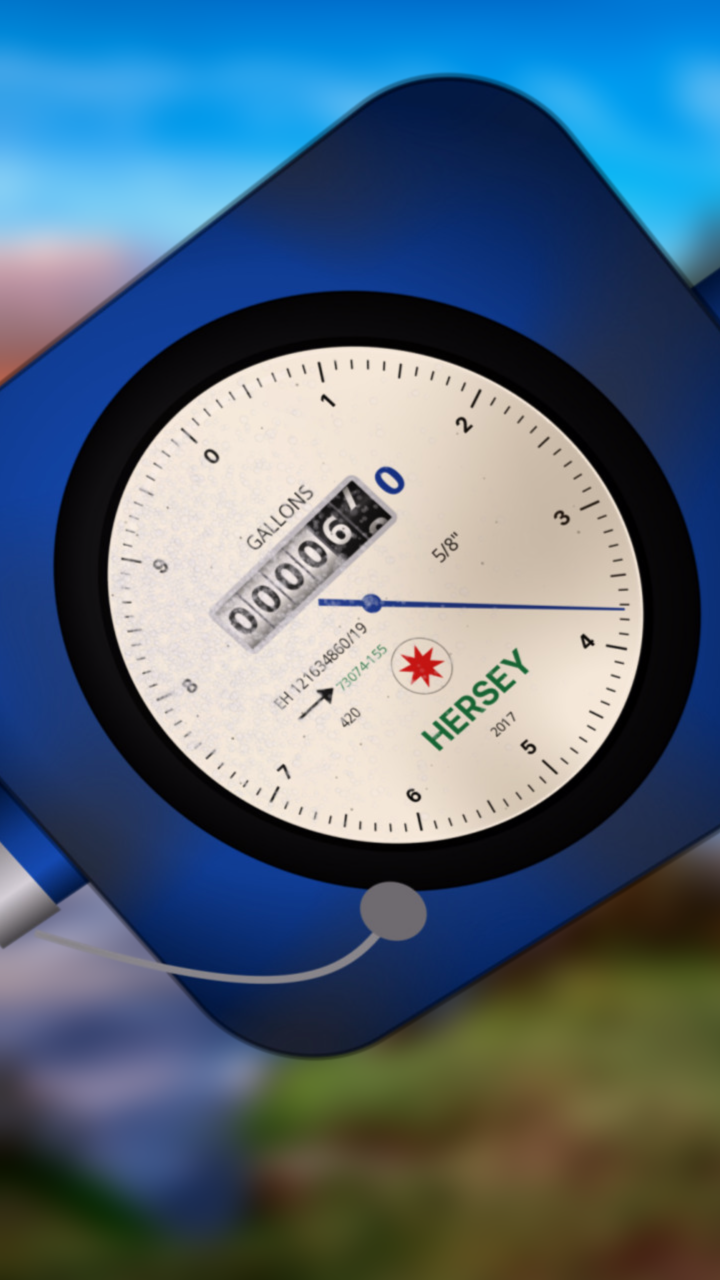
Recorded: **673.7** gal
